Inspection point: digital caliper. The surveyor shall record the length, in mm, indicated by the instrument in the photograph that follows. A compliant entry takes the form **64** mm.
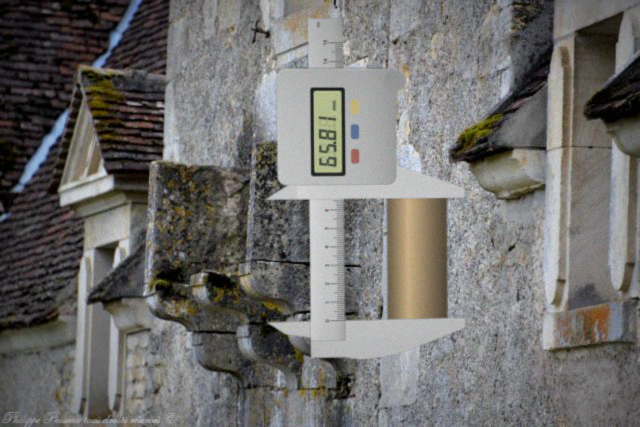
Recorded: **65.81** mm
